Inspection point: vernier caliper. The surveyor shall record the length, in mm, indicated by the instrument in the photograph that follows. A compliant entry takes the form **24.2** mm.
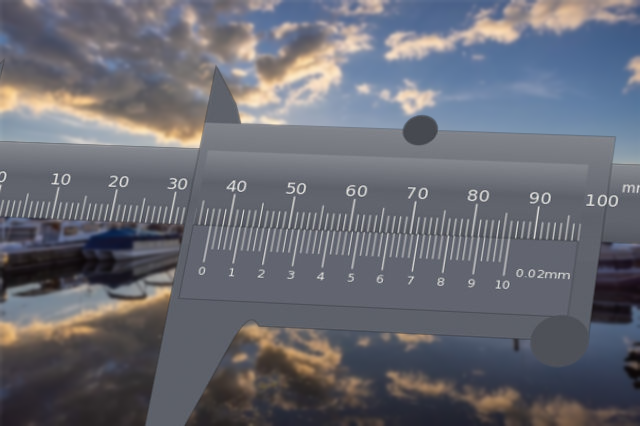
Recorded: **37.0** mm
